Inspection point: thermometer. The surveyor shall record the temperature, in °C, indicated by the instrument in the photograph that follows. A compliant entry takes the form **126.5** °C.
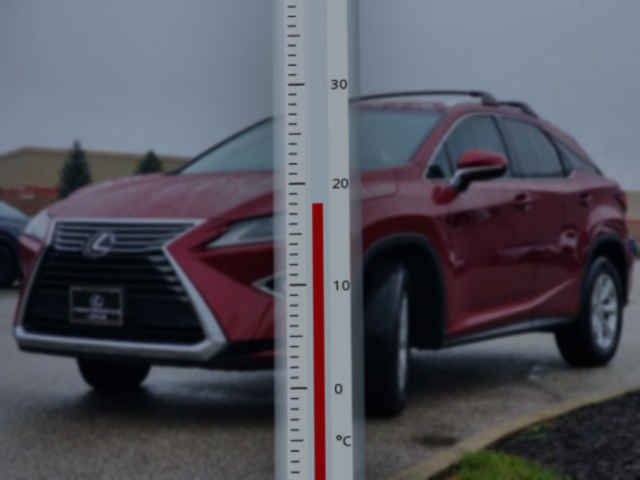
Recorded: **18** °C
